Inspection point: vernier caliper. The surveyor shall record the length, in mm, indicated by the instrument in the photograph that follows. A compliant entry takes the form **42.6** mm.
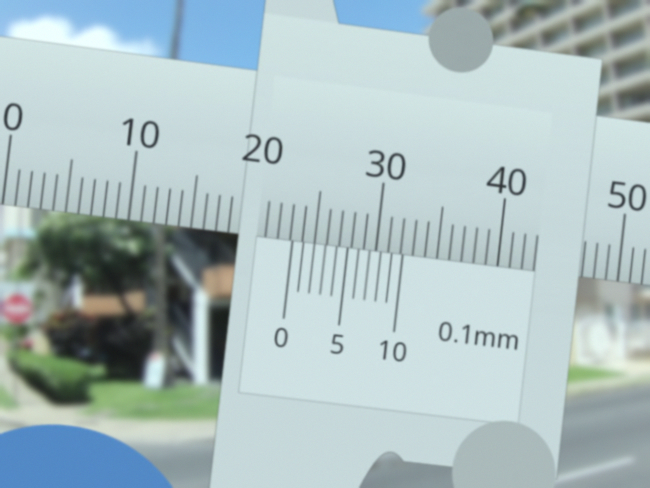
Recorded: **23.2** mm
